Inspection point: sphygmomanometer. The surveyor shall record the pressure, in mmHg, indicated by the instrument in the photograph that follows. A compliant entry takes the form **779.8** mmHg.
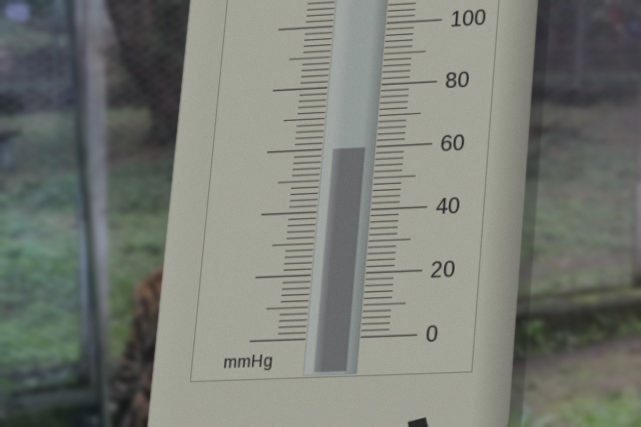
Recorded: **60** mmHg
